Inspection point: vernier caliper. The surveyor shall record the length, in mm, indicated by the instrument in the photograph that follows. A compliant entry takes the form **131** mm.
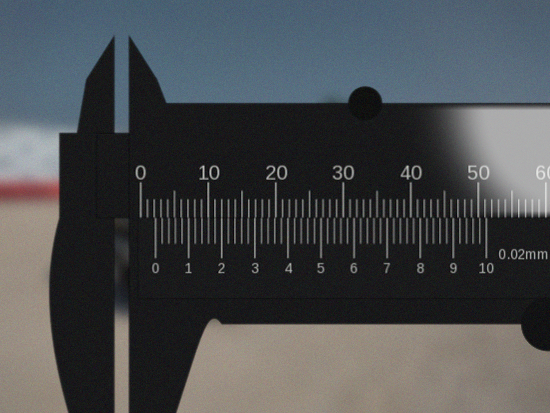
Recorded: **2.2** mm
